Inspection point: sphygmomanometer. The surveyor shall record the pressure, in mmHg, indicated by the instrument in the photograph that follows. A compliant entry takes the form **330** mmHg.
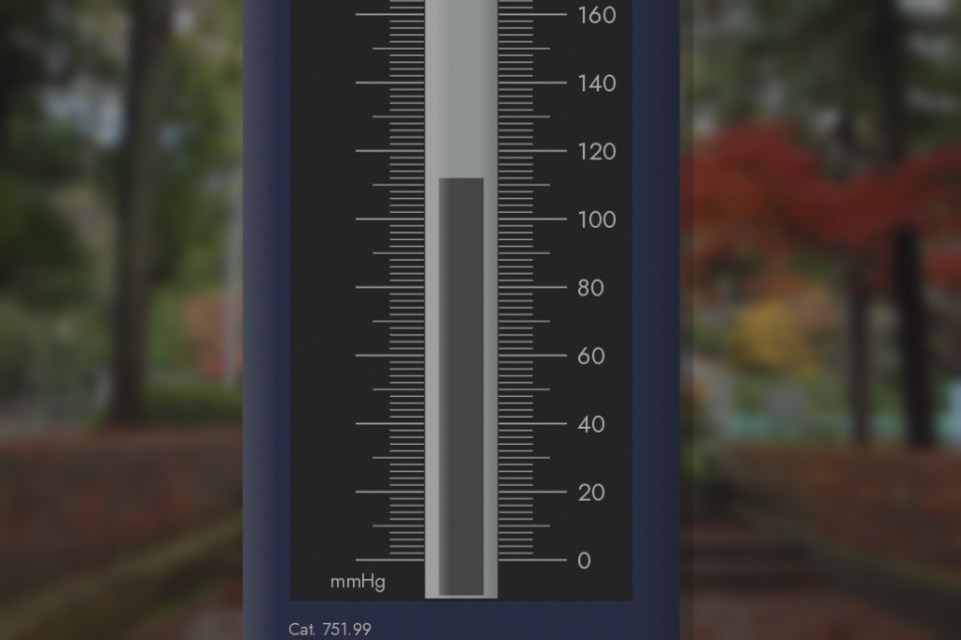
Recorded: **112** mmHg
